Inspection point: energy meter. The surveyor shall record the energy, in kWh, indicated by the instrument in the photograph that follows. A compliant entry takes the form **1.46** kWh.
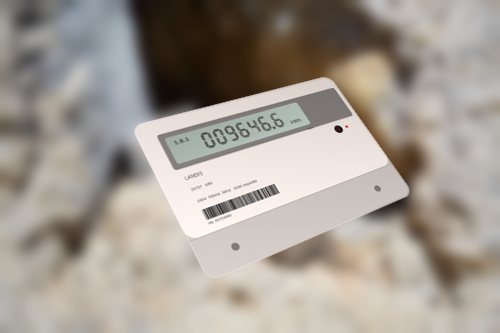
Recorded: **9646.6** kWh
